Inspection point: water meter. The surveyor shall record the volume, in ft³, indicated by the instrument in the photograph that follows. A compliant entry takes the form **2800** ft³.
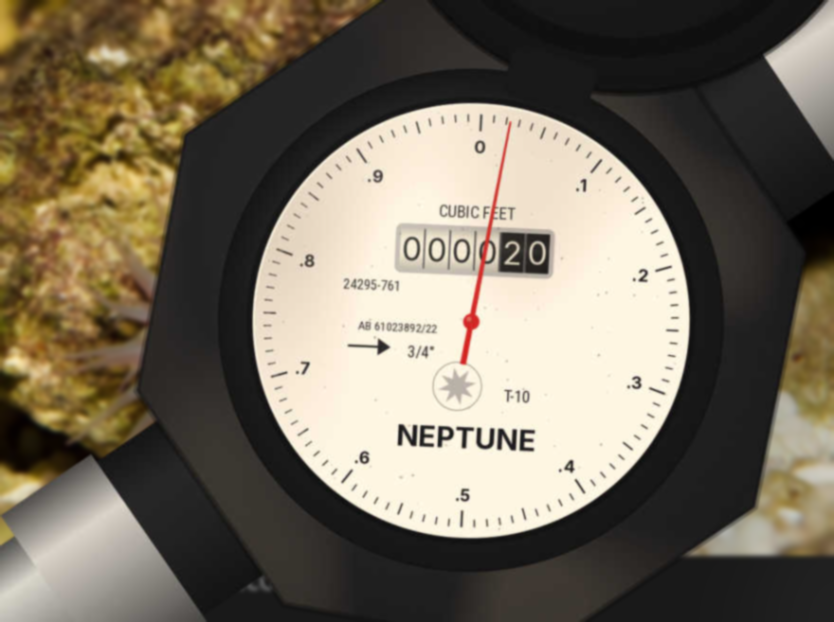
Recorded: **20.02** ft³
